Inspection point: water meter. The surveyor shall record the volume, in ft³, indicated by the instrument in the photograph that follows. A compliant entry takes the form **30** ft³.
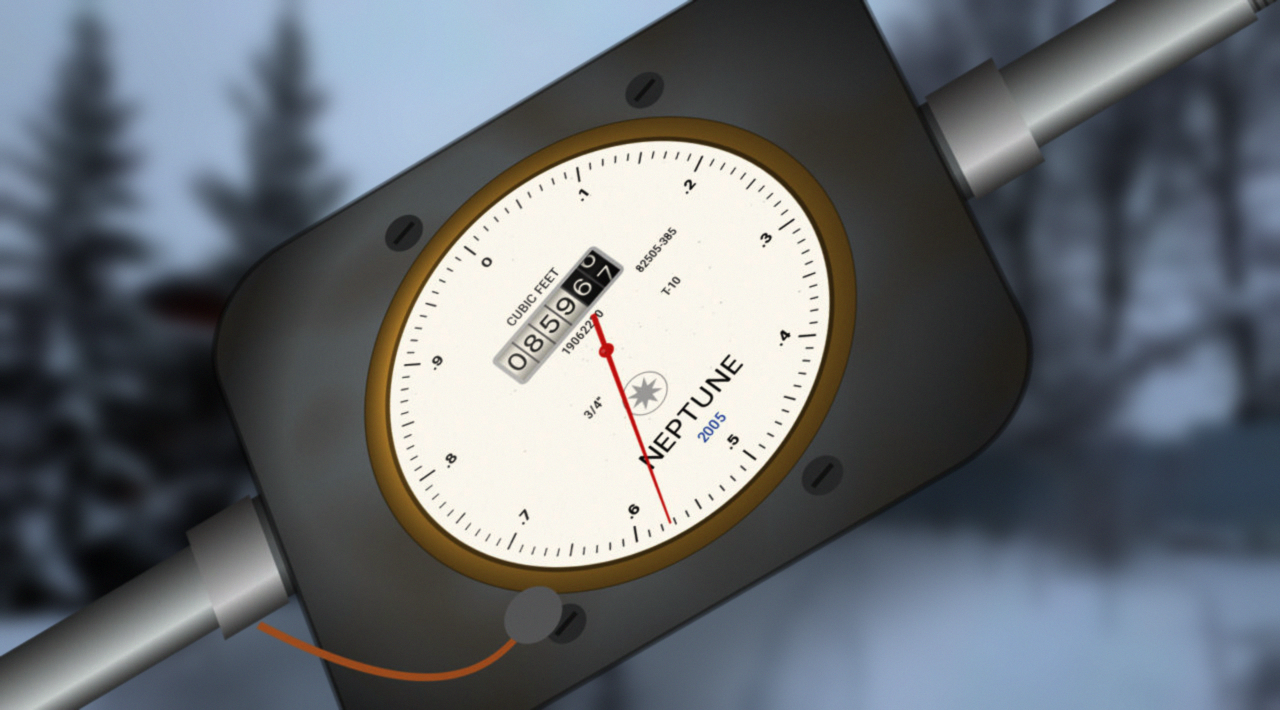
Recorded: **85966.57** ft³
